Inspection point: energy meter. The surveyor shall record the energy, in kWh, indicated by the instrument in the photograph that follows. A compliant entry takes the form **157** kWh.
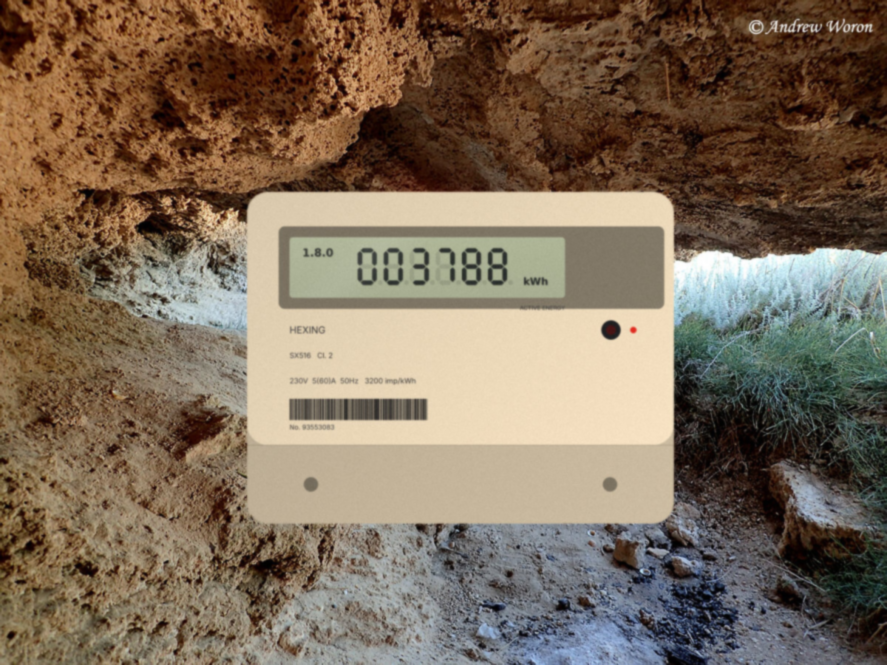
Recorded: **3788** kWh
